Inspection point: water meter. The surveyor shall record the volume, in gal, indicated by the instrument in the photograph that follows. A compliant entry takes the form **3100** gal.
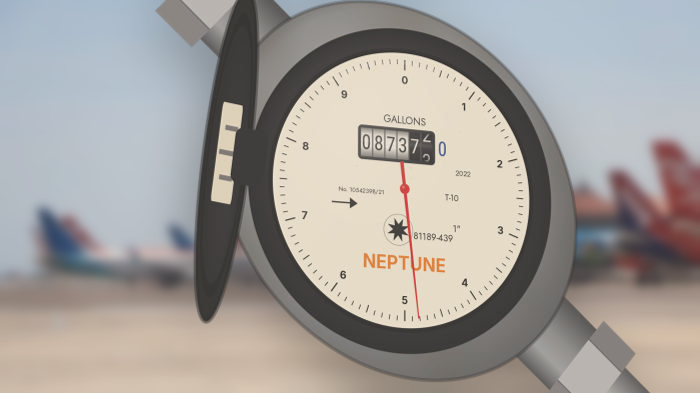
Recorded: **873724.8** gal
